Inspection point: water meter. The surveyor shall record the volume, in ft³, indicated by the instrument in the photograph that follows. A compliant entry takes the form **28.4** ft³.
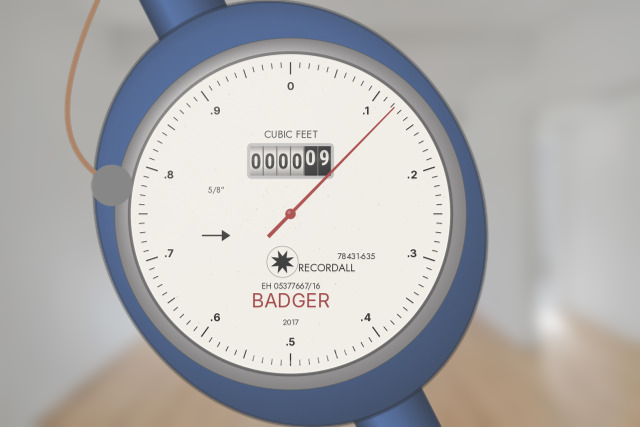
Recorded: **9.12** ft³
